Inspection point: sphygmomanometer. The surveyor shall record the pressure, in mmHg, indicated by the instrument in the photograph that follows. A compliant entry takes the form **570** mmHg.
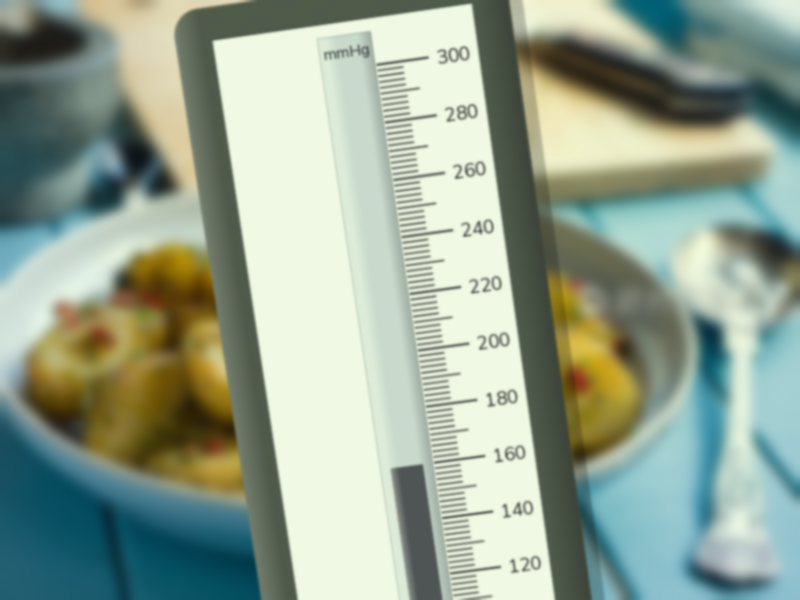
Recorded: **160** mmHg
